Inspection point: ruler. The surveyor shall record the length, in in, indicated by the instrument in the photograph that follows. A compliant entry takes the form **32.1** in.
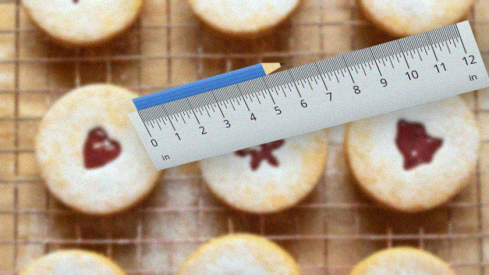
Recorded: **6** in
